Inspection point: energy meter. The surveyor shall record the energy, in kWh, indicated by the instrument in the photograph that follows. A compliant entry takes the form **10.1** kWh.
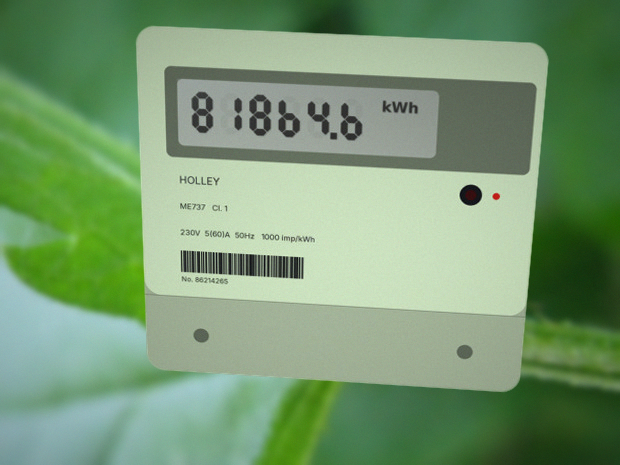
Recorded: **81864.6** kWh
